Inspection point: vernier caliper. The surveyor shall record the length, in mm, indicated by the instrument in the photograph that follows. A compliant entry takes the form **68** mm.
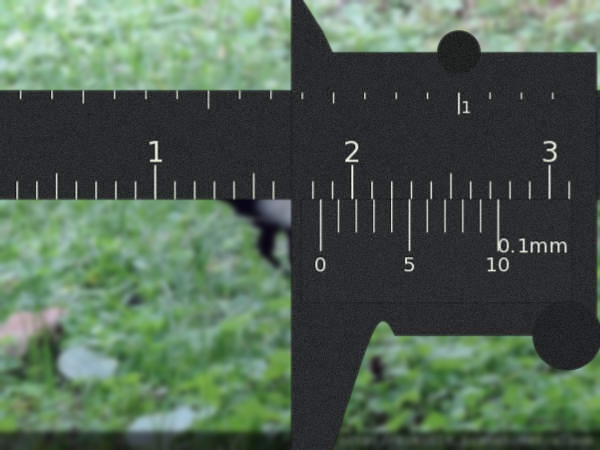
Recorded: **18.4** mm
